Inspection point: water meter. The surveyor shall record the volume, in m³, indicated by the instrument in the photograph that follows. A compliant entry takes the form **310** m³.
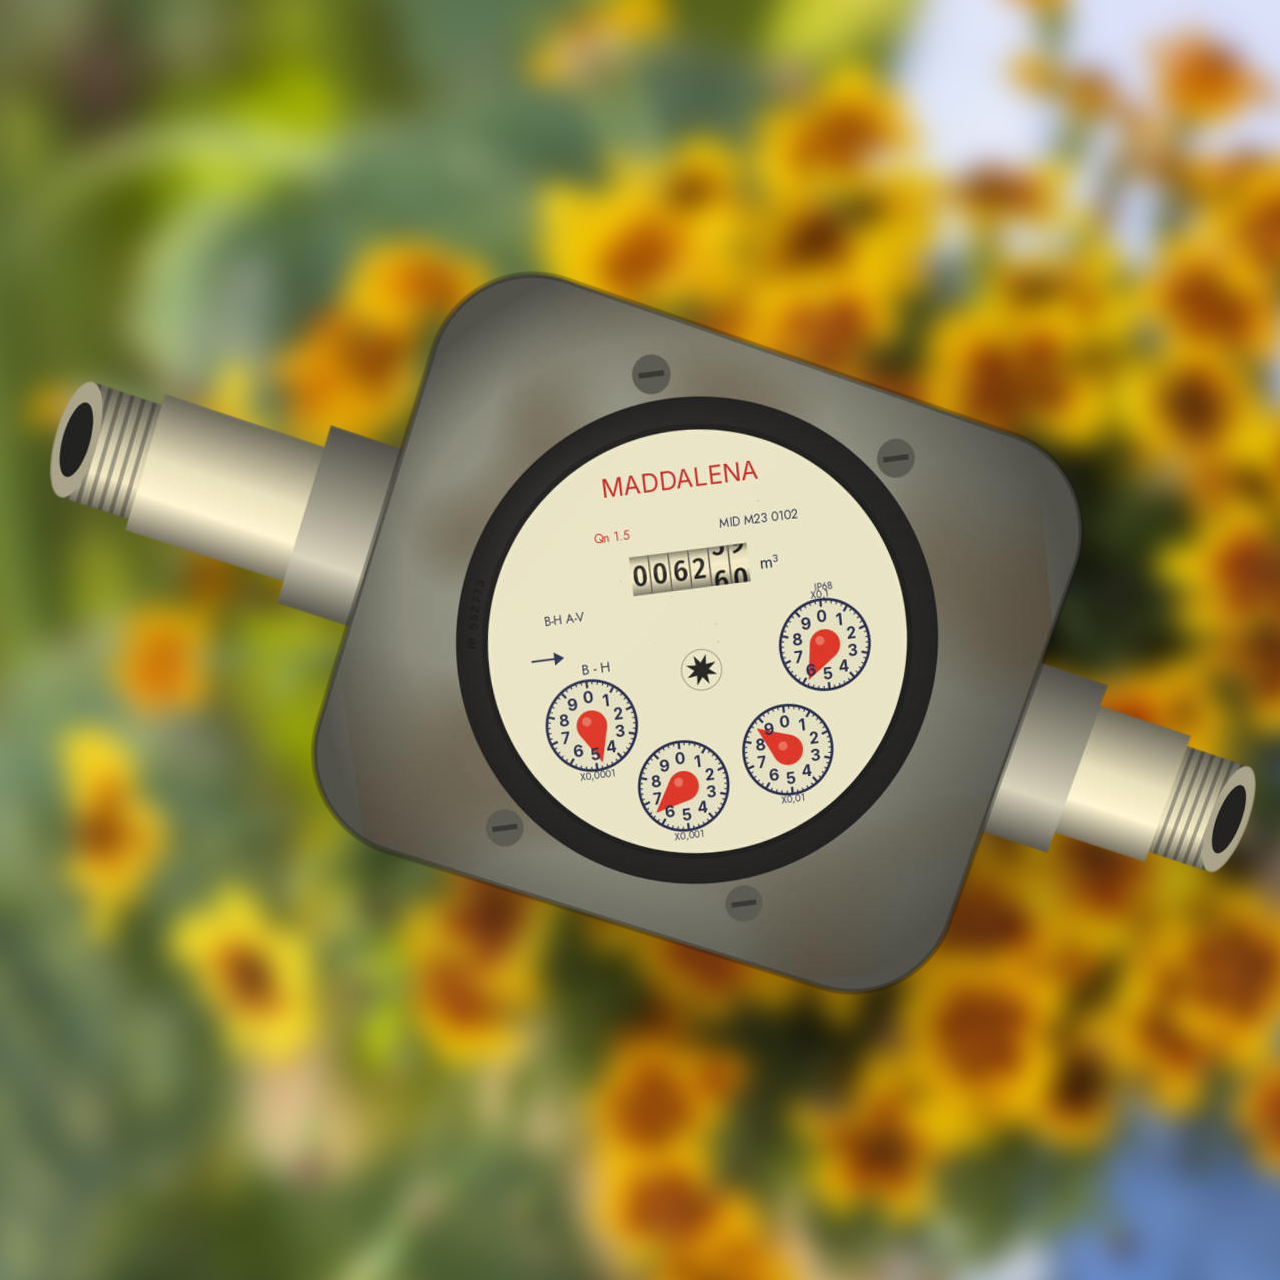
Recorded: **6259.5864** m³
